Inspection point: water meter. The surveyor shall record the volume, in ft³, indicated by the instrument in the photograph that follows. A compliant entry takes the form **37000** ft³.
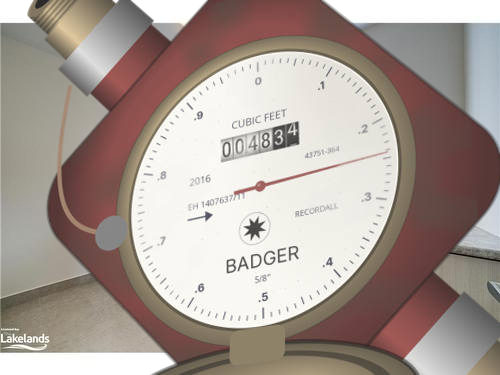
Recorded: **4834.24** ft³
